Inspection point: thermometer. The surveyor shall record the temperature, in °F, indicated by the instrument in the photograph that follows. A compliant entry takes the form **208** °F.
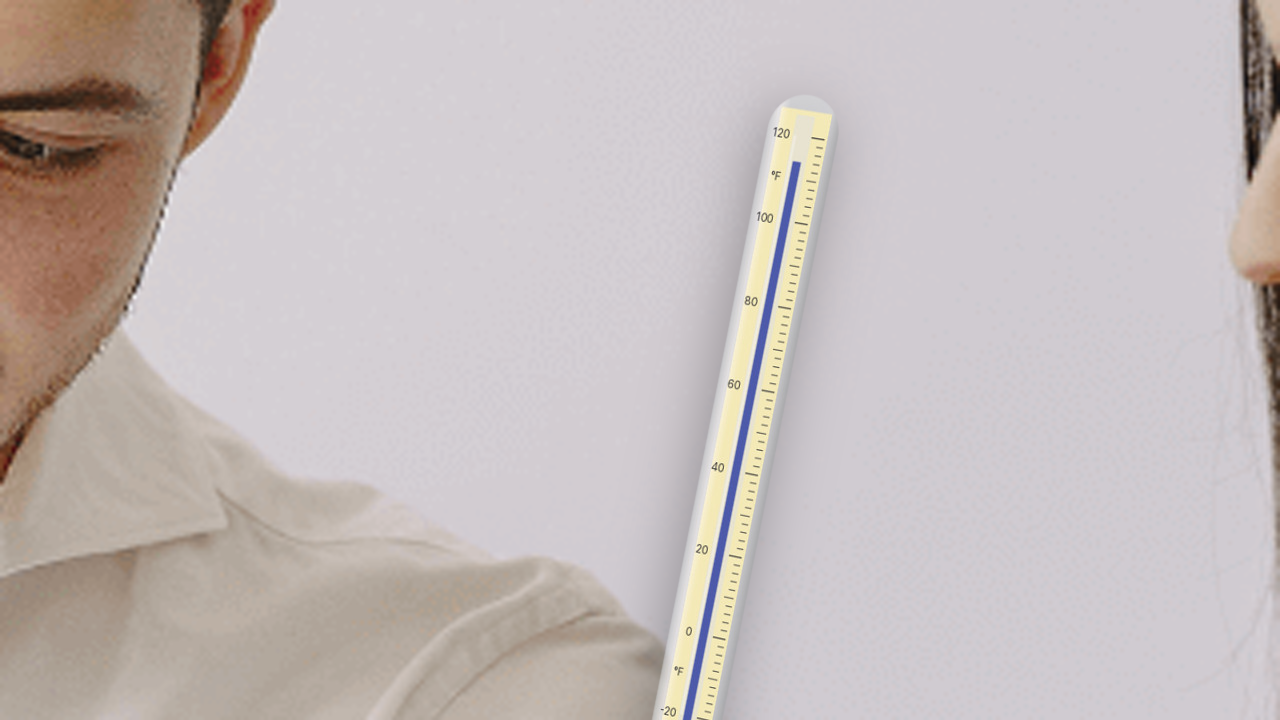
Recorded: **114** °F
